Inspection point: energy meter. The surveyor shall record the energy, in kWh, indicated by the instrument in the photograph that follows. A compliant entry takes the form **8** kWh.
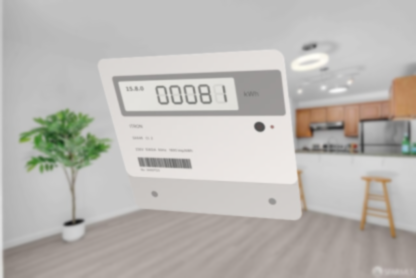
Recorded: **81** kWh
